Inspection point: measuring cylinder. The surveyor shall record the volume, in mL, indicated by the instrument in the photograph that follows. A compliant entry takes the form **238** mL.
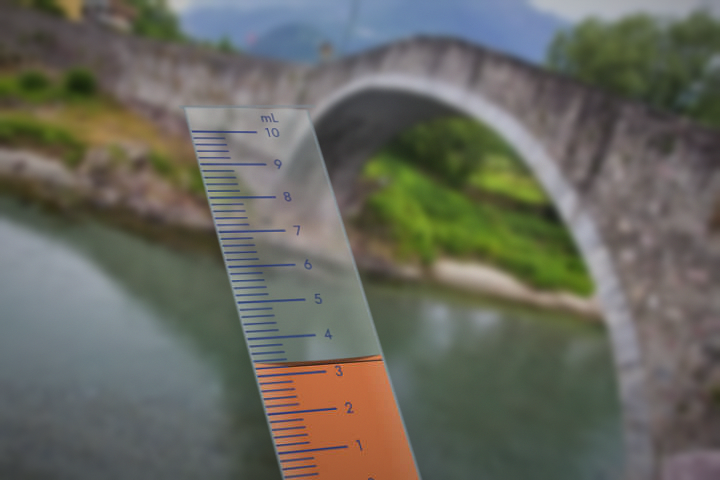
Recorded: **3.2** mL
